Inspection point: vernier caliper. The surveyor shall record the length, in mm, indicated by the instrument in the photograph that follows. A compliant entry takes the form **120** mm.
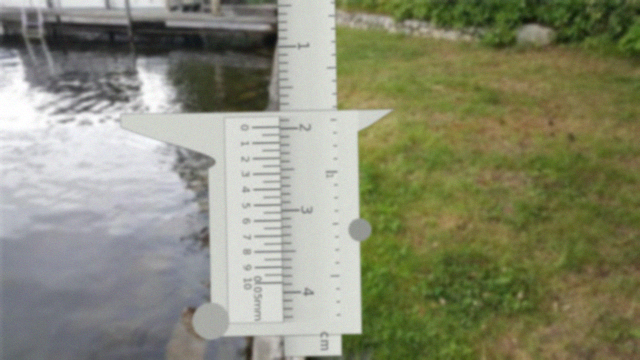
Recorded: **19.8** mm
